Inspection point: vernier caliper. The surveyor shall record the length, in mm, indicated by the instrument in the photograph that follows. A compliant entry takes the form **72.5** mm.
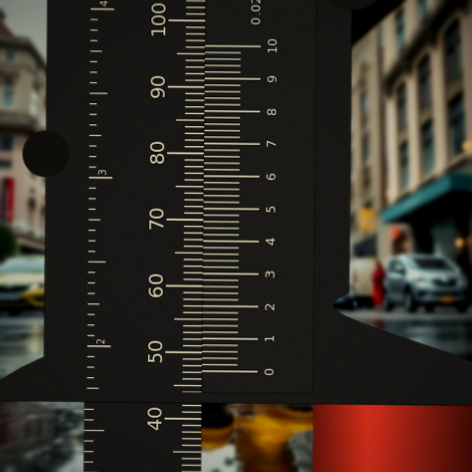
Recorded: **47.2** mm
